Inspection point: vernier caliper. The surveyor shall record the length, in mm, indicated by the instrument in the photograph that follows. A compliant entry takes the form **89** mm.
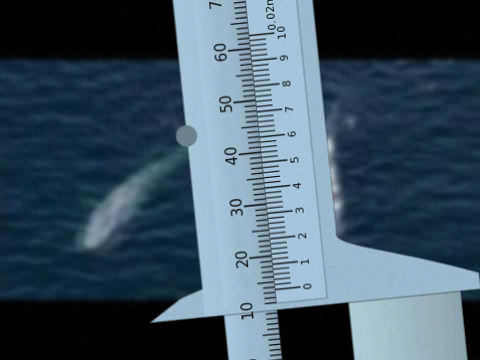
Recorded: **13.5** mm
